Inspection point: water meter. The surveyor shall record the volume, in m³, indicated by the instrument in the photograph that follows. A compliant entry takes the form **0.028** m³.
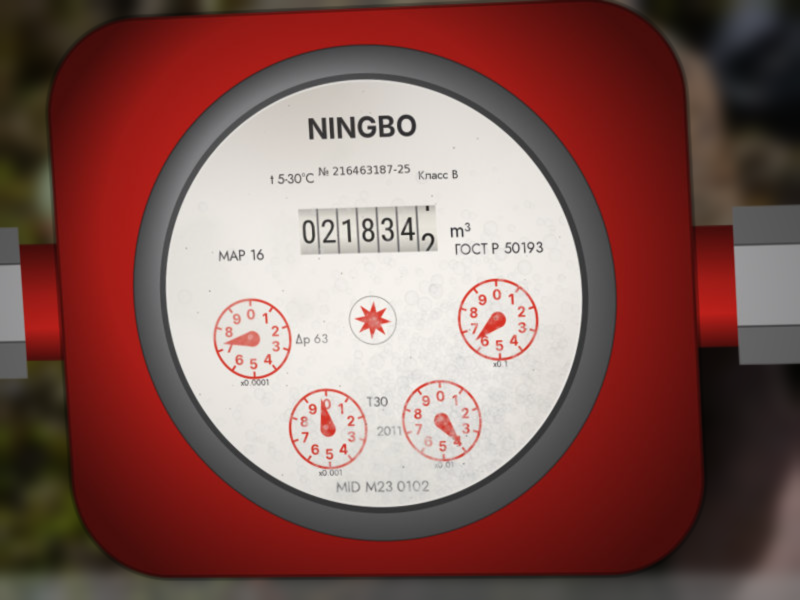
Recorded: **218341.6397** m³
